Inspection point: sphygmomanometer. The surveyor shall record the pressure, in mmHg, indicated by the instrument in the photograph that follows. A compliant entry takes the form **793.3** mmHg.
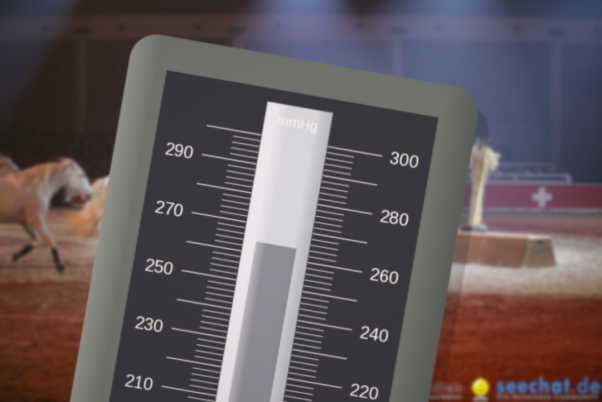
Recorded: **264** mmHg
